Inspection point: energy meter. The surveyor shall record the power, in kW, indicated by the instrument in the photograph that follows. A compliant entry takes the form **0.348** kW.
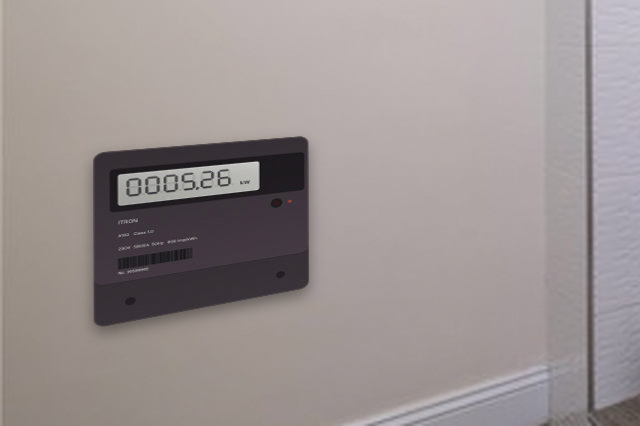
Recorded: **5.26** kW
